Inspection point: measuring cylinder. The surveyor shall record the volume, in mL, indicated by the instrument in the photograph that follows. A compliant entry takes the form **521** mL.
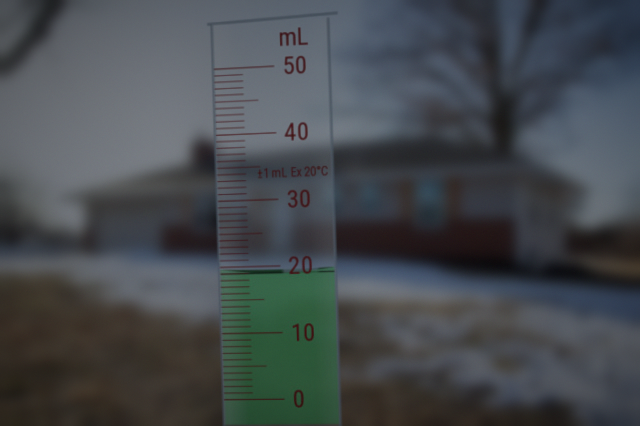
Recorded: **19** mL
